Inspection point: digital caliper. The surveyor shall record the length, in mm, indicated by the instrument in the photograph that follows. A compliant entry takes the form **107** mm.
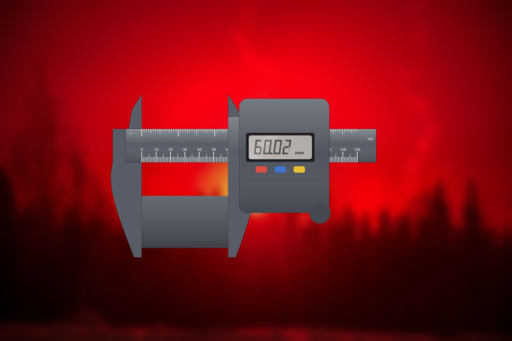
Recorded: **60.02** mm
